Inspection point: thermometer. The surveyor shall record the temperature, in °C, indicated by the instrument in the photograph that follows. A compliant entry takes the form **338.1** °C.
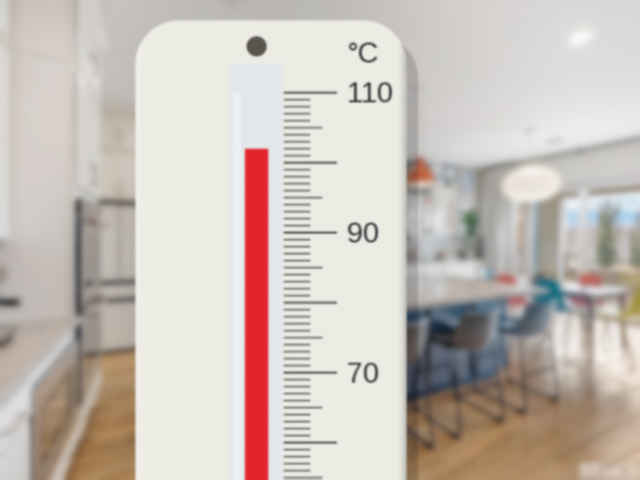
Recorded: **102** °C
